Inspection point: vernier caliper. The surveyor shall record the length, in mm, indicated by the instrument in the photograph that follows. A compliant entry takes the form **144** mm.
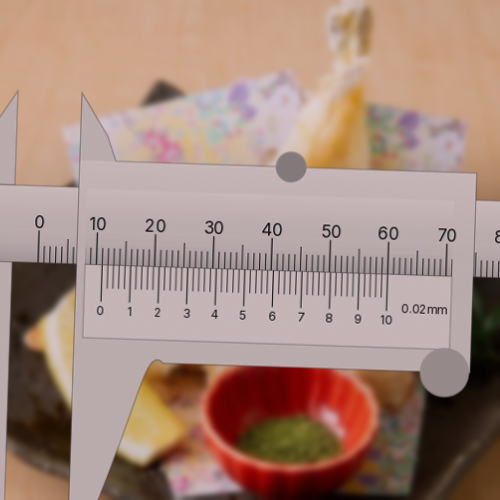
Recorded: **11.0** mm
